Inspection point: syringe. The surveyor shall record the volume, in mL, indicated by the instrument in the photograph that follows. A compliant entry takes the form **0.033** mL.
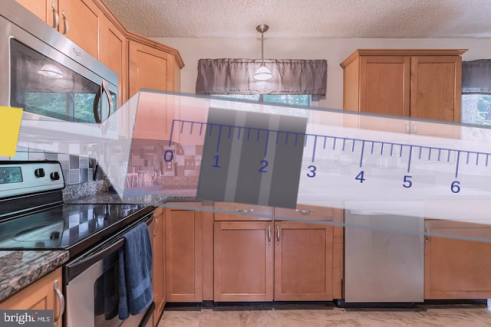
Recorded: **0.7** mL
